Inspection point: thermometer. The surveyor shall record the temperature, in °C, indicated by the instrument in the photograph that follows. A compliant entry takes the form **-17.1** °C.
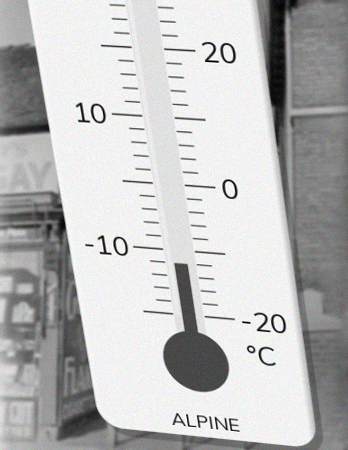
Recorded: **-12** °C
